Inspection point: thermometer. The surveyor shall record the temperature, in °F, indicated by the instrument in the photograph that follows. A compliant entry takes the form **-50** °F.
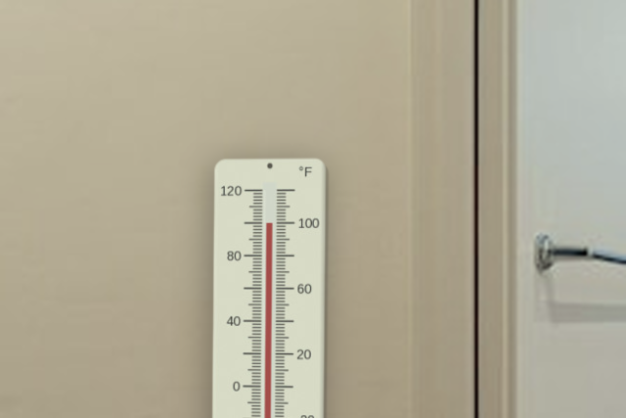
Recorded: **100** °F
